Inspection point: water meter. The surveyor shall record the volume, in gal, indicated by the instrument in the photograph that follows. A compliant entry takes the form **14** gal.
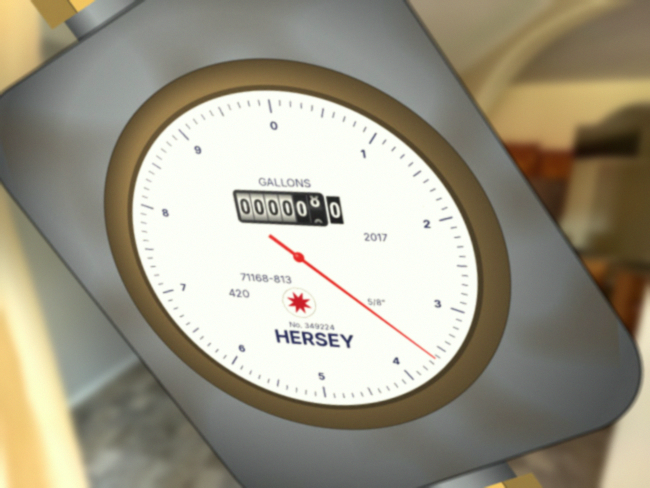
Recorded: **83.6** gal
